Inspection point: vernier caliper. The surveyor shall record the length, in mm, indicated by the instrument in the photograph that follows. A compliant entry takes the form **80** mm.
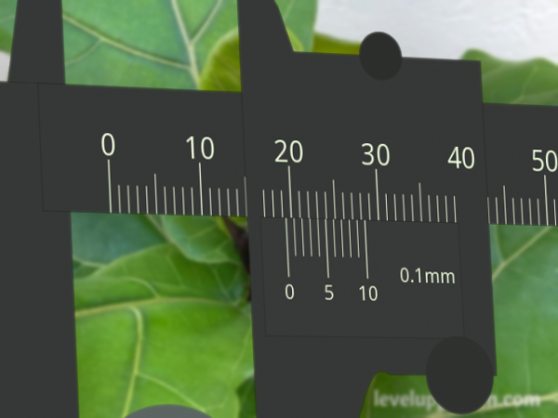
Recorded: **19.4** mm
